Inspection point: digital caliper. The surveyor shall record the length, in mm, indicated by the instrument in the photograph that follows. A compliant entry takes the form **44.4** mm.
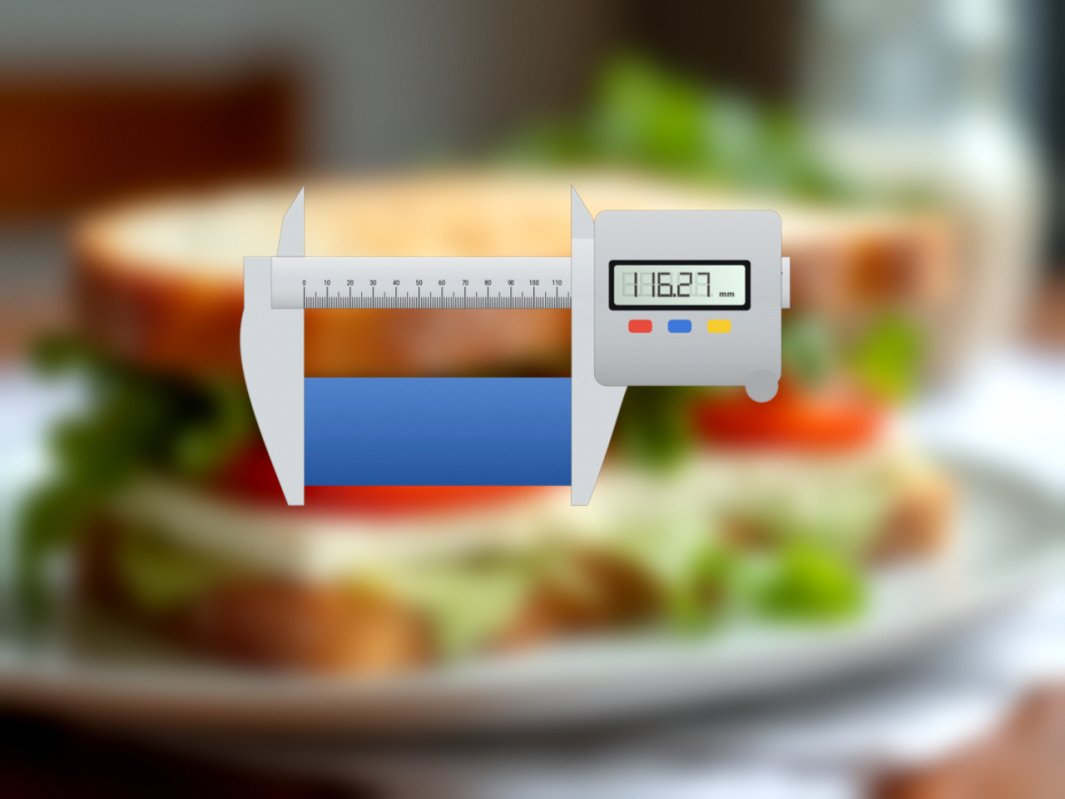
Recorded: **116.27** mm
